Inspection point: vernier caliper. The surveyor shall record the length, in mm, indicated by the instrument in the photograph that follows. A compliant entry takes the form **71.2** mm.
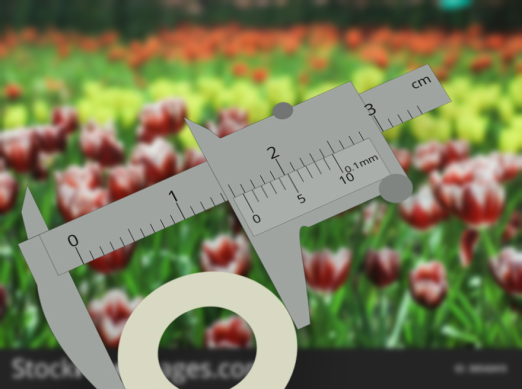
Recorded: **15.8** mm
